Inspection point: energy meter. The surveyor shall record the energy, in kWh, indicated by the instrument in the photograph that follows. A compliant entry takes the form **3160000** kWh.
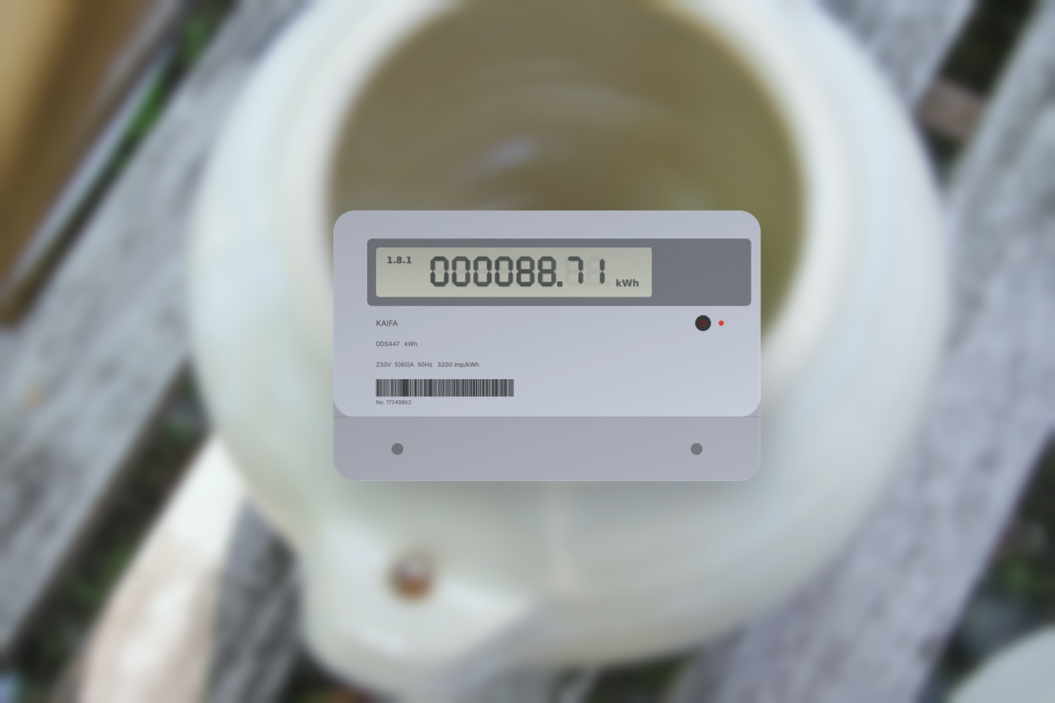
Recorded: **88.71** kWh
